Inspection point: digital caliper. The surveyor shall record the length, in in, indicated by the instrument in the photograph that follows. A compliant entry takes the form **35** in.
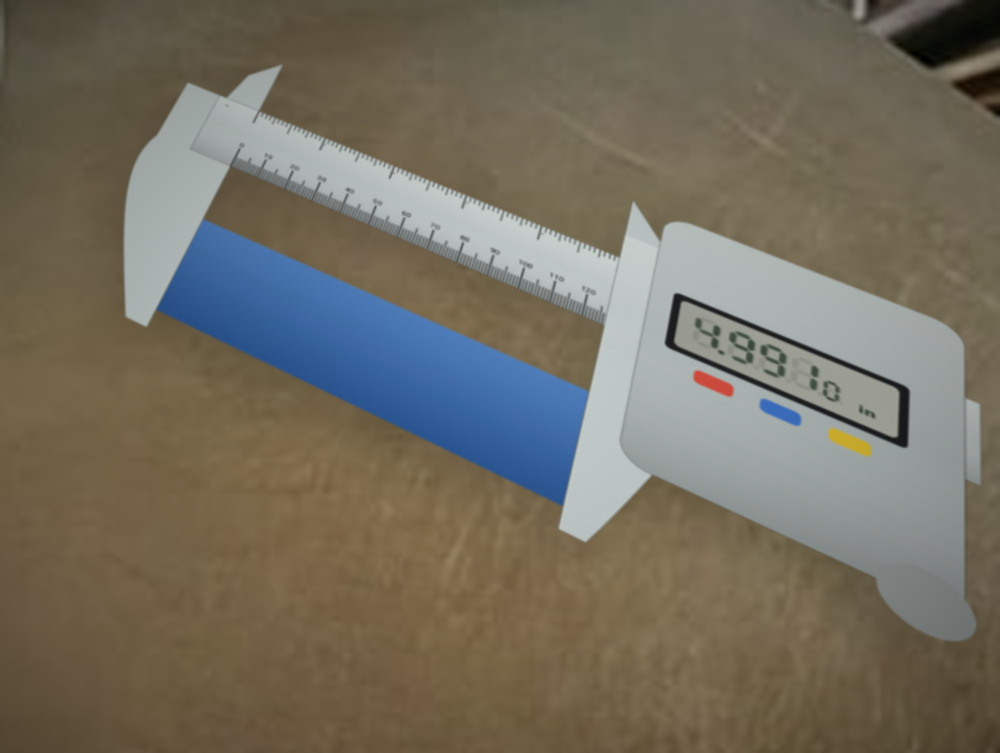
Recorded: **4.9910** in
